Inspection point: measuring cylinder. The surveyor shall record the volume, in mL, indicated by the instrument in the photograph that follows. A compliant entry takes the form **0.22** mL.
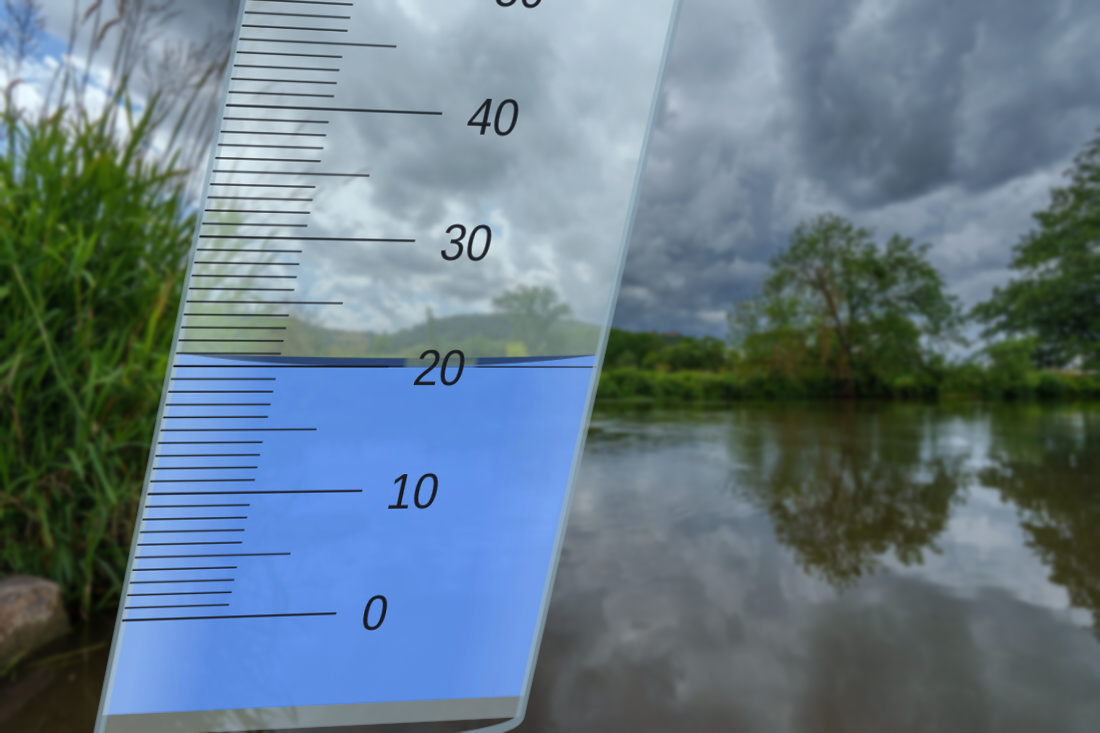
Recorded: **20** mL
